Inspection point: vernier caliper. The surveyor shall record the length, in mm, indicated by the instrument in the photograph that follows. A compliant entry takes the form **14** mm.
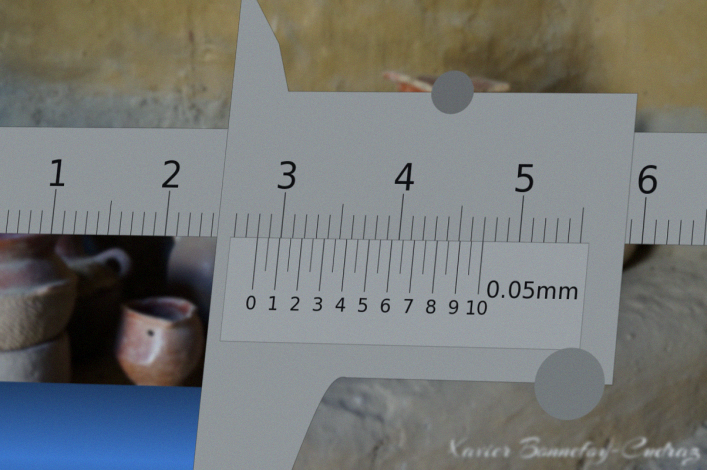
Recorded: **28.0** mm
